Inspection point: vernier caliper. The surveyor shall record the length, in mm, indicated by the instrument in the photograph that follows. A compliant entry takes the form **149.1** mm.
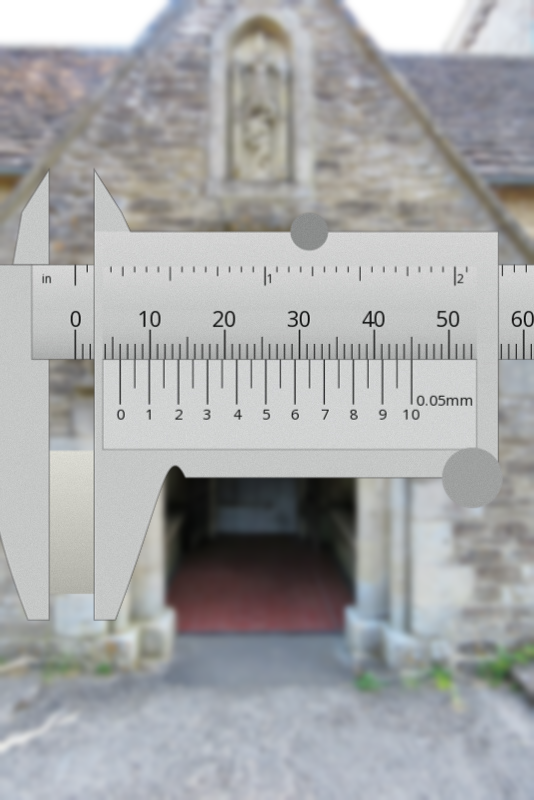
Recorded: **6.0** mm
